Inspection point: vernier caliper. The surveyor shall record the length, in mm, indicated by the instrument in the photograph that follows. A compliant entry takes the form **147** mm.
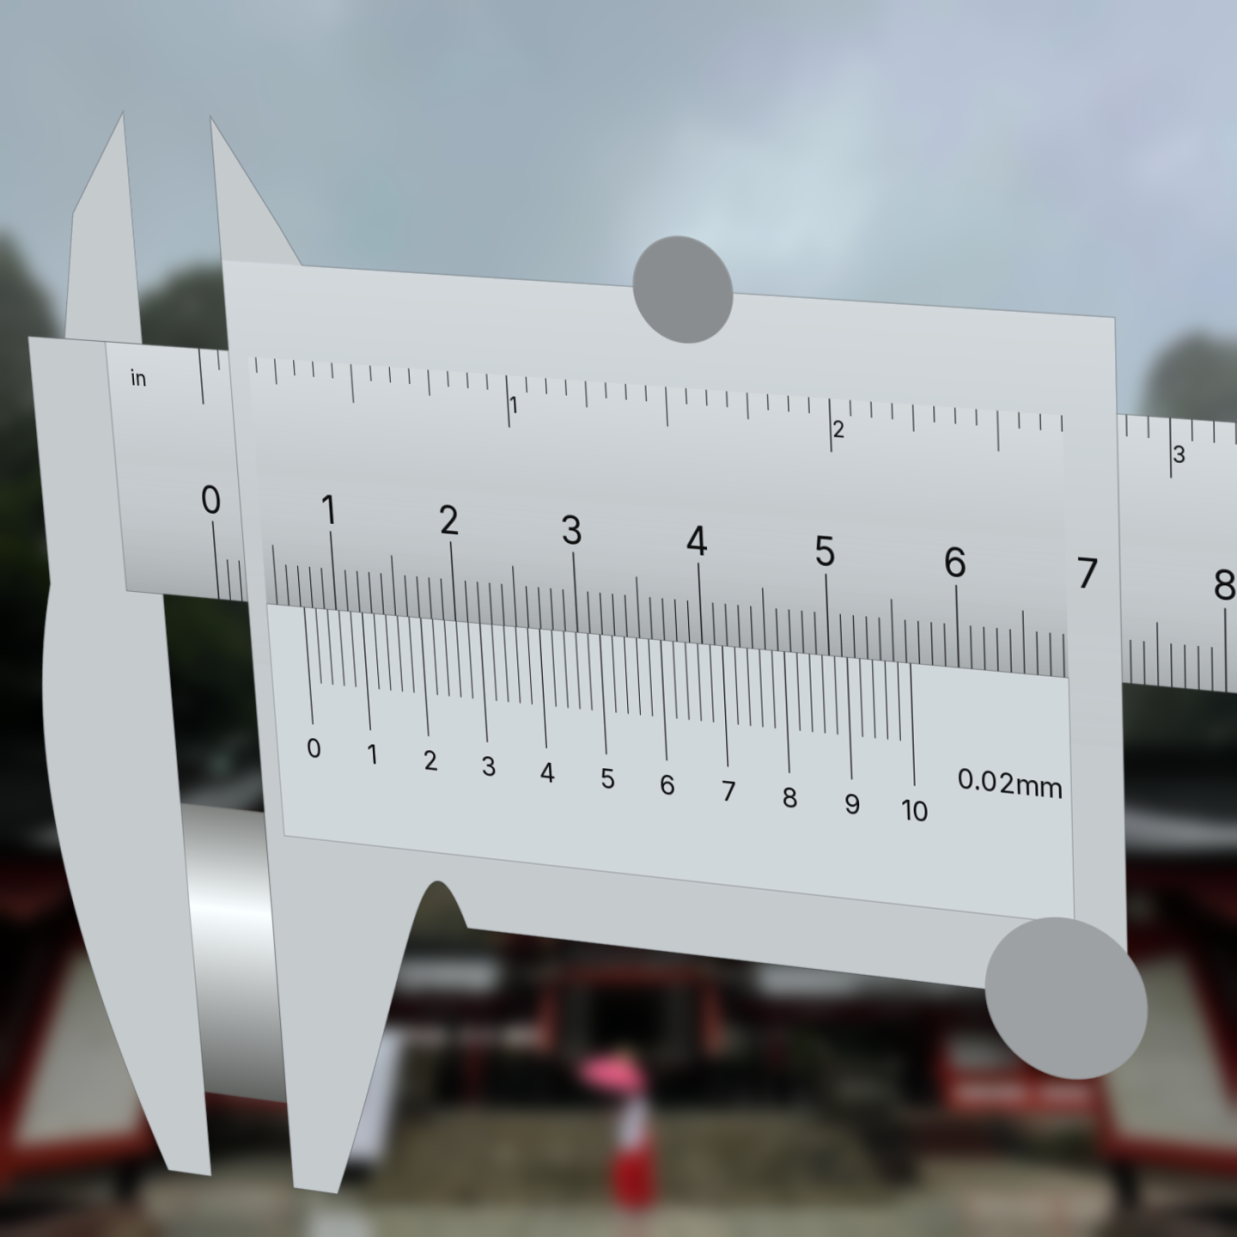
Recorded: **7.3** mm
